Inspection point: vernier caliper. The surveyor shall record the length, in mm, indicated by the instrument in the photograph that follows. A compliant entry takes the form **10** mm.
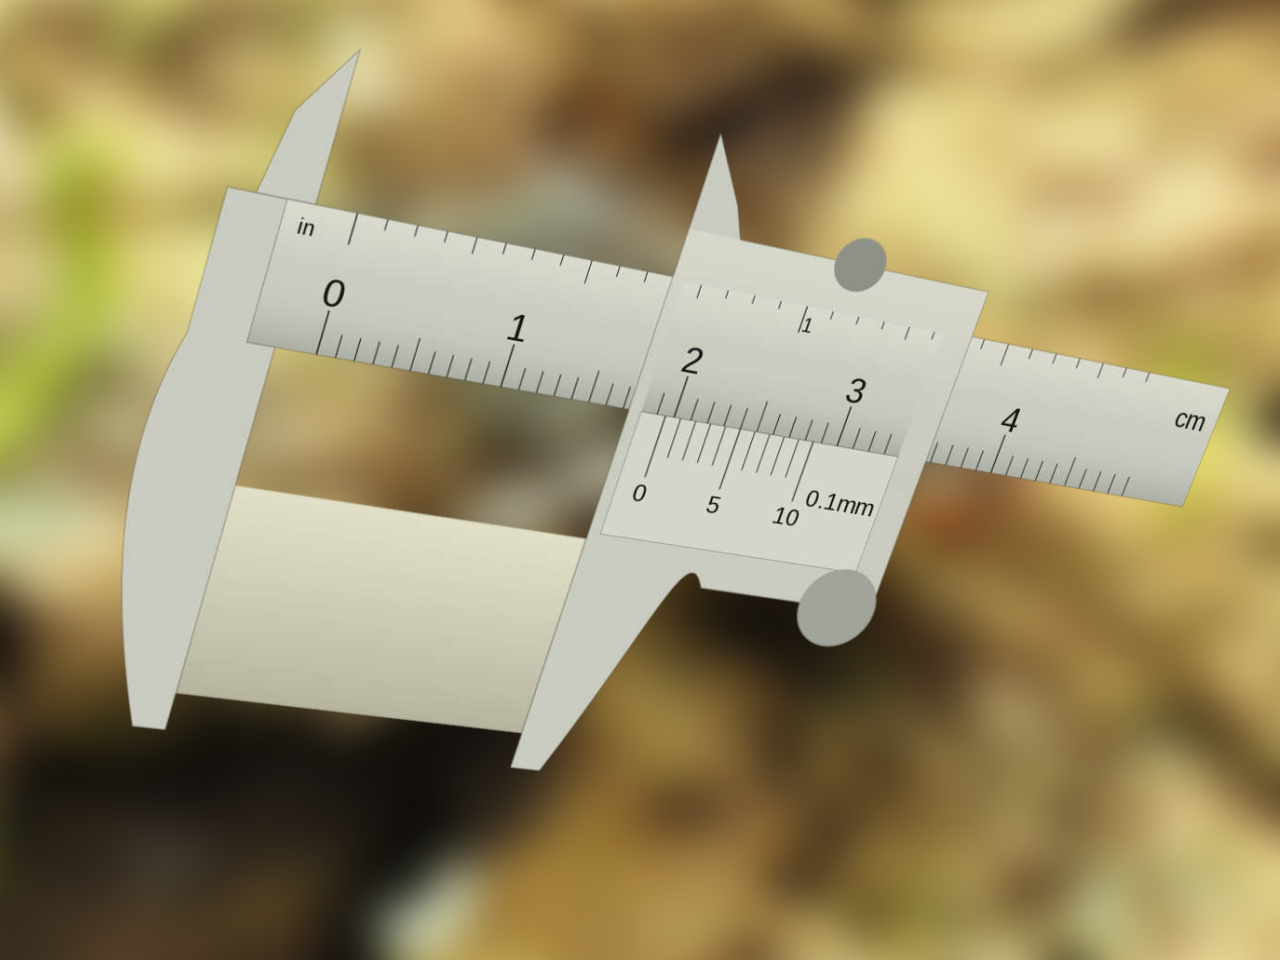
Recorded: **19.5** mm
